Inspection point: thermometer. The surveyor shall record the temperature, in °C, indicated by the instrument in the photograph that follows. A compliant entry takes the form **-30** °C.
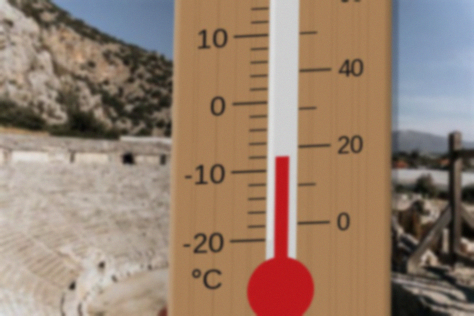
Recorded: **-8** °C
